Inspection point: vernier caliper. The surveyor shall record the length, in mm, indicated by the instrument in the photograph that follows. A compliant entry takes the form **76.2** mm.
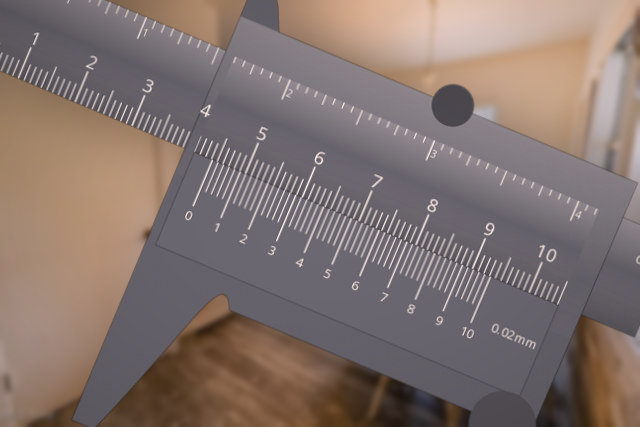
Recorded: **44.2** mm
